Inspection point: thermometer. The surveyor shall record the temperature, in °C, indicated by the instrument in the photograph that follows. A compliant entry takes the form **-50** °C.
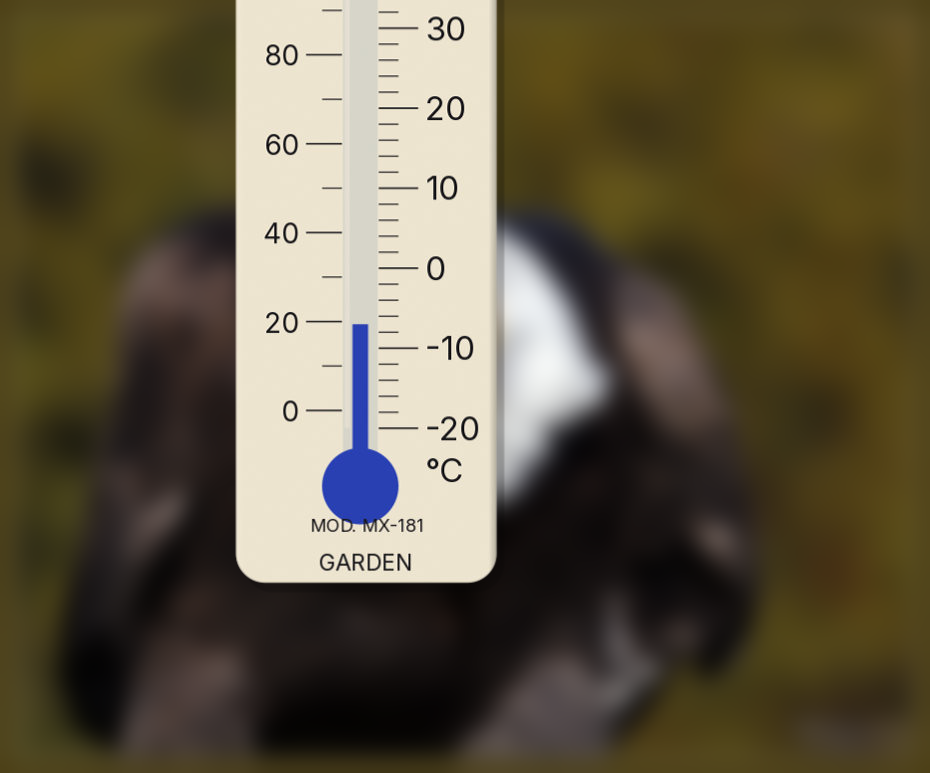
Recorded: **-7** °C
